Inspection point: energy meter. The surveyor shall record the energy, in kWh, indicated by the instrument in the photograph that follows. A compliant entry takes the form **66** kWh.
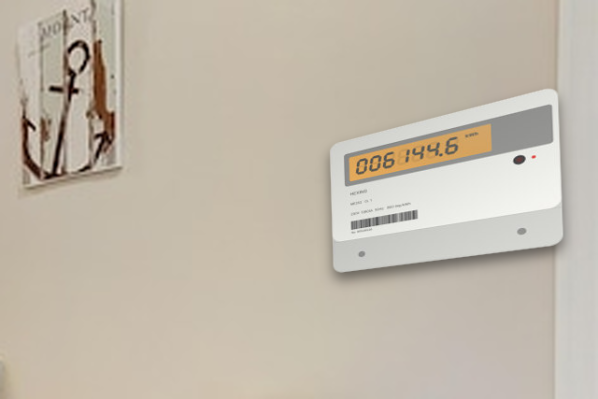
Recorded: **6144.6** kWh
